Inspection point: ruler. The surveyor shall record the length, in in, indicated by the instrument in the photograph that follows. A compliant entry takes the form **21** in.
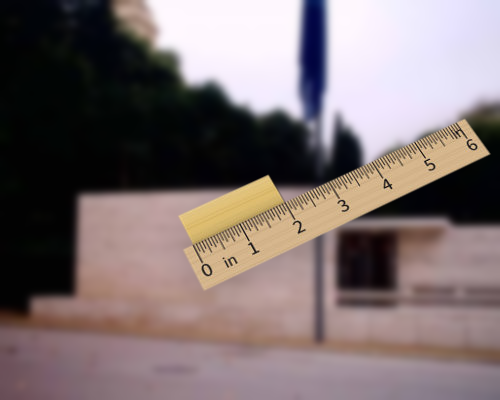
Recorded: **2** in
